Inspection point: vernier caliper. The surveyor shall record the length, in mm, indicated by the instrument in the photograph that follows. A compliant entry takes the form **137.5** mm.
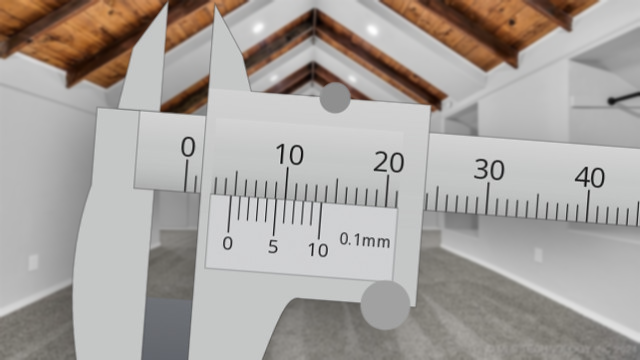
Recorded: **4.6** mm
